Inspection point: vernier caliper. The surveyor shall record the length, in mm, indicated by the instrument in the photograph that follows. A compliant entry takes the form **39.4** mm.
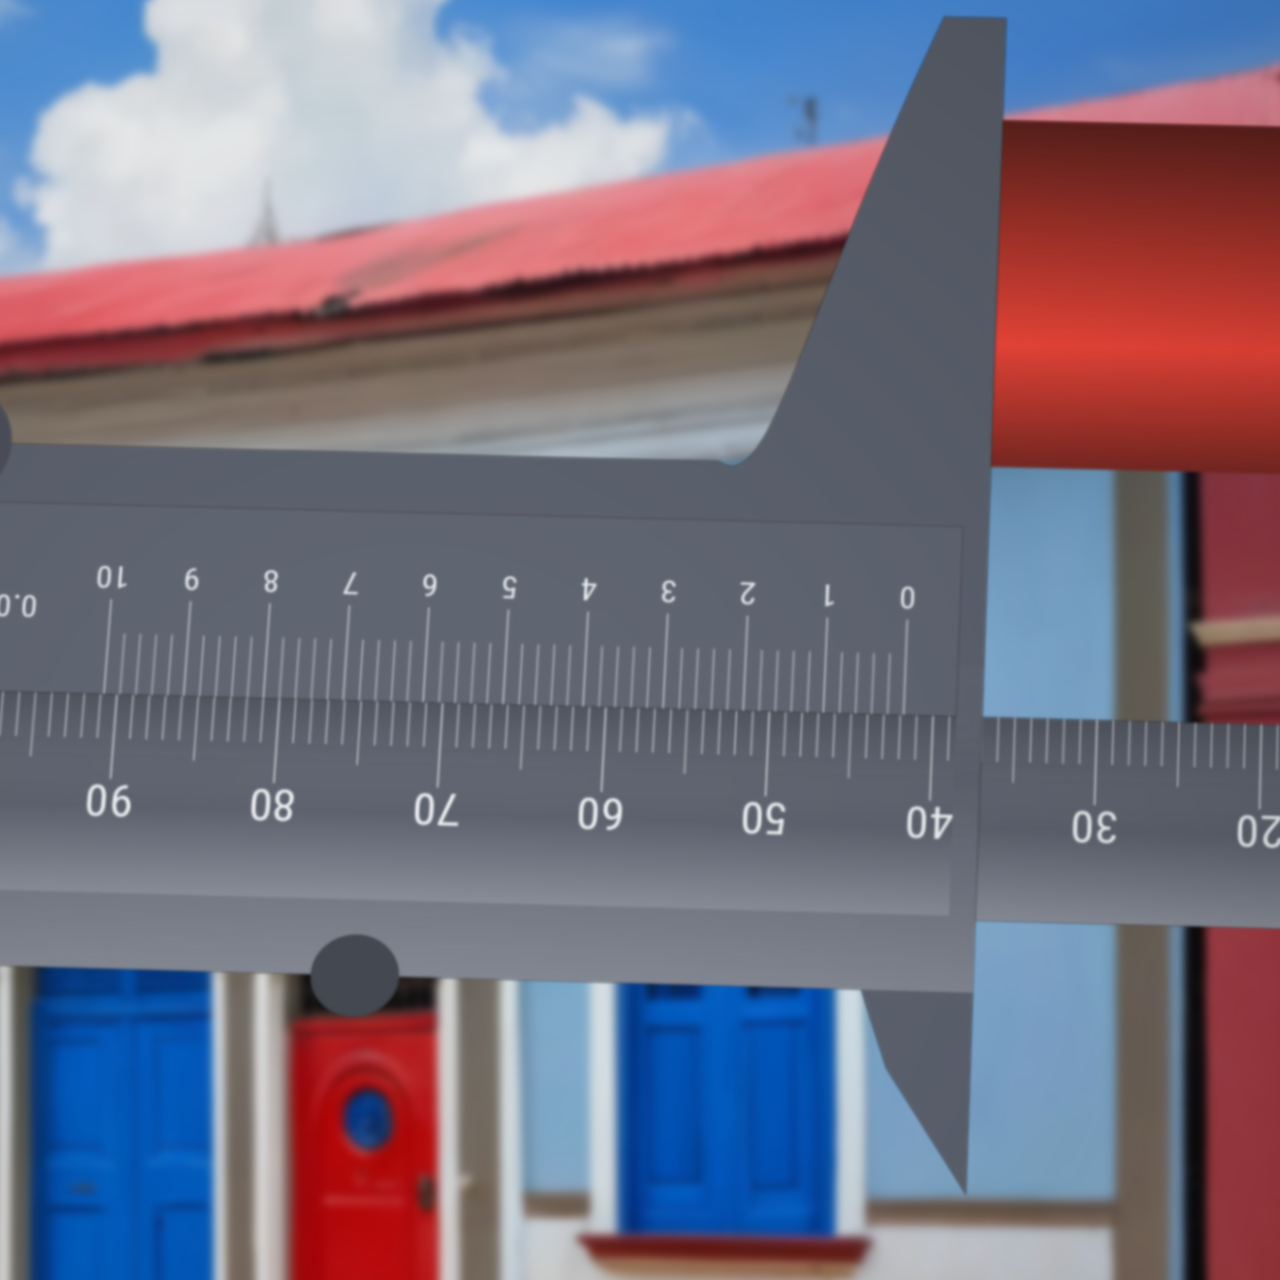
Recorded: **41.8** mm
